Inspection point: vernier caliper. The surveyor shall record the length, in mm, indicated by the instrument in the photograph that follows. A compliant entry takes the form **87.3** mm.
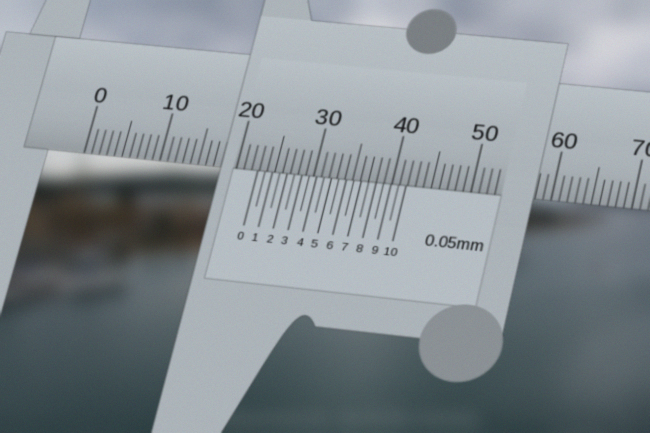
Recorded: **22.8** mm
